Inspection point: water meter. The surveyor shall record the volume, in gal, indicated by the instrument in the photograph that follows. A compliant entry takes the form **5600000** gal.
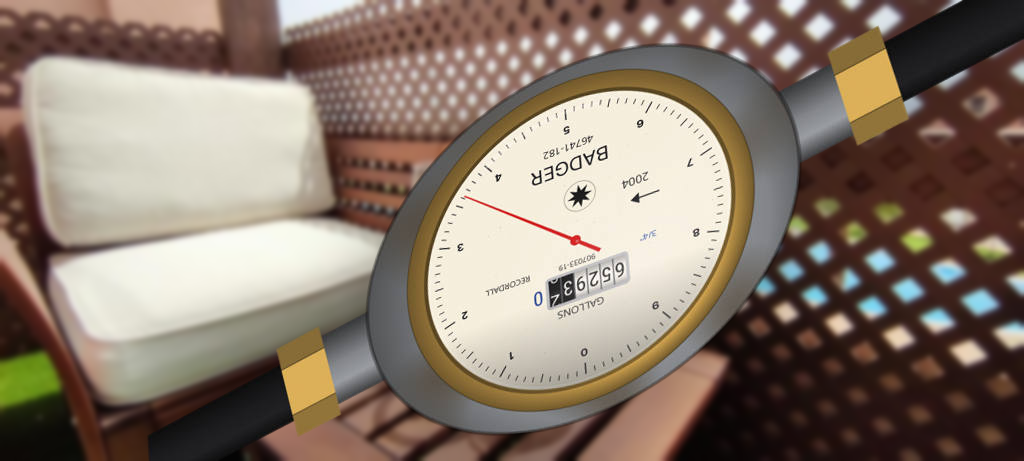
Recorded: **6529323.6** gal
